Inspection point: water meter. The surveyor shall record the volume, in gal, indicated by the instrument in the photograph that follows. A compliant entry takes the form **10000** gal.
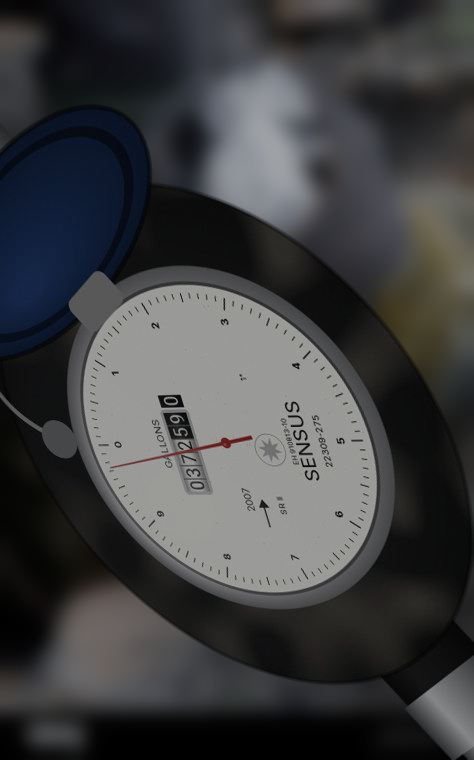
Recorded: **372589.7** gal
